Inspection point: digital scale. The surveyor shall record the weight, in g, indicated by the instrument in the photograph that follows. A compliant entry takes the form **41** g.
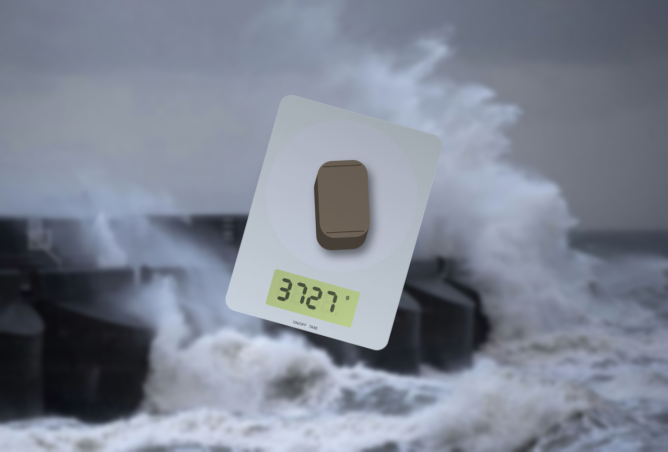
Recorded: **3727** g
